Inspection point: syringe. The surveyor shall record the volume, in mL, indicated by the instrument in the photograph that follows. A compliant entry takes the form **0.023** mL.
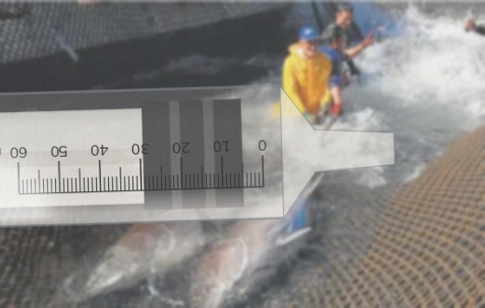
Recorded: **5** mL
